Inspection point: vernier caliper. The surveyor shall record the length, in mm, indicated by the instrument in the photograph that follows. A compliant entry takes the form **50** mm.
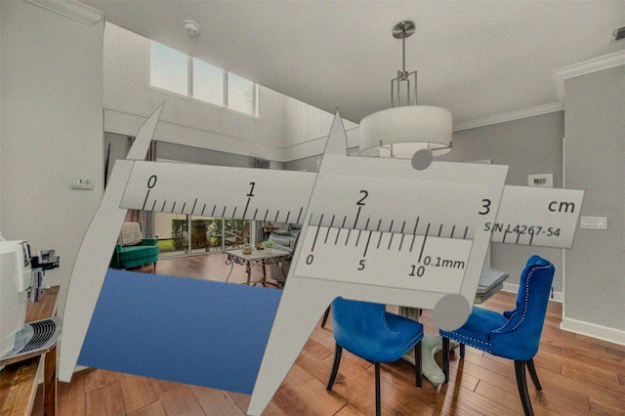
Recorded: **17.0** mm
